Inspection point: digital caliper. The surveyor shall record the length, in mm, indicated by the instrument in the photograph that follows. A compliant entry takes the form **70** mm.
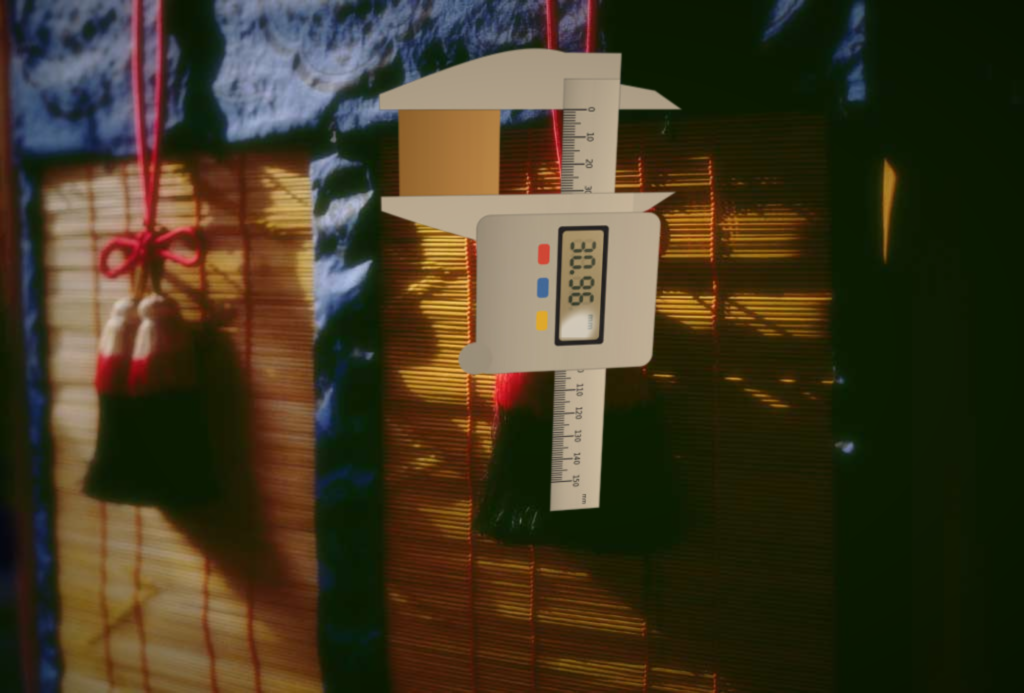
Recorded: **30.96** mm
